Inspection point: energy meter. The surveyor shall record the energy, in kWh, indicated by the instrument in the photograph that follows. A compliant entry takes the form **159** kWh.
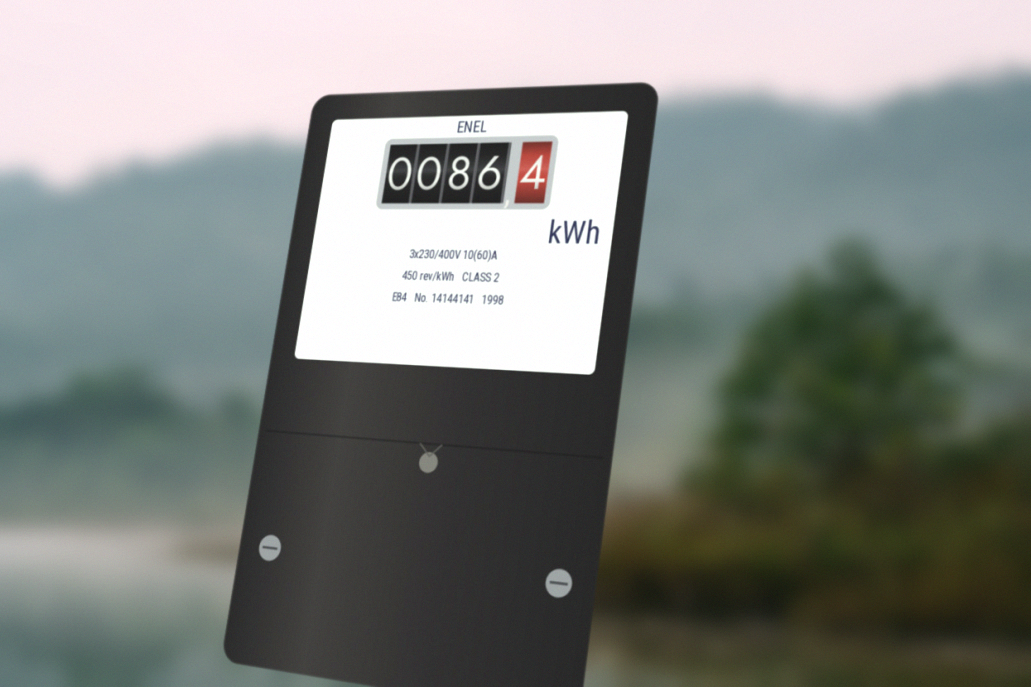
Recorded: **86.4** kWh
